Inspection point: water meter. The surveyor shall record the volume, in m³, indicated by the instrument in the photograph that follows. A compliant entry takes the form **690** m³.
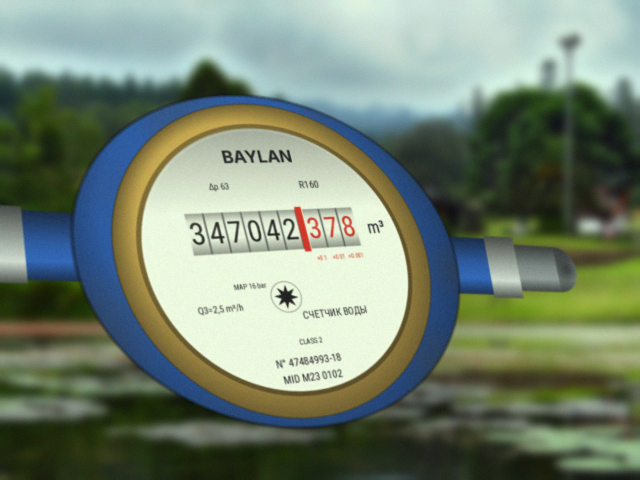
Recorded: **347042.378** m³
